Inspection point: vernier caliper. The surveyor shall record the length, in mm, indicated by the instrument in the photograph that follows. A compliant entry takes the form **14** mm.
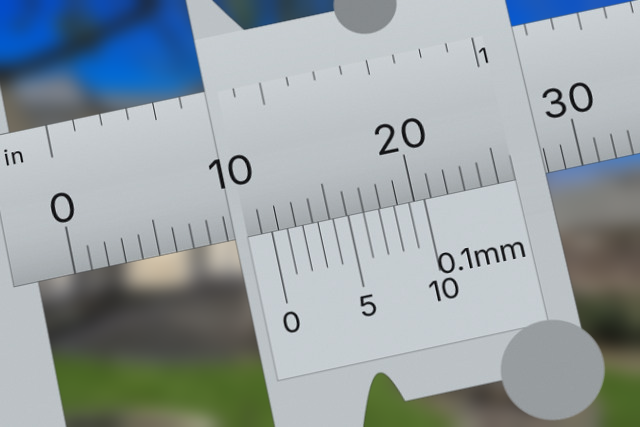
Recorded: **11.6** mm
